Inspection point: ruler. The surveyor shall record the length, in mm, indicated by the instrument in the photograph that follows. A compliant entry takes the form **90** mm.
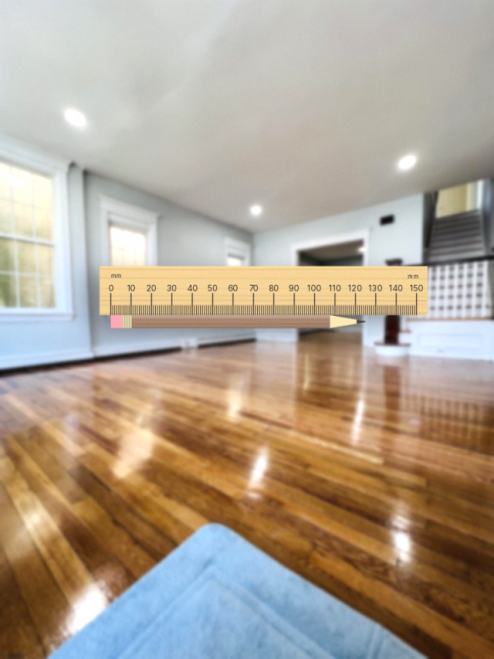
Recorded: **125** mm
